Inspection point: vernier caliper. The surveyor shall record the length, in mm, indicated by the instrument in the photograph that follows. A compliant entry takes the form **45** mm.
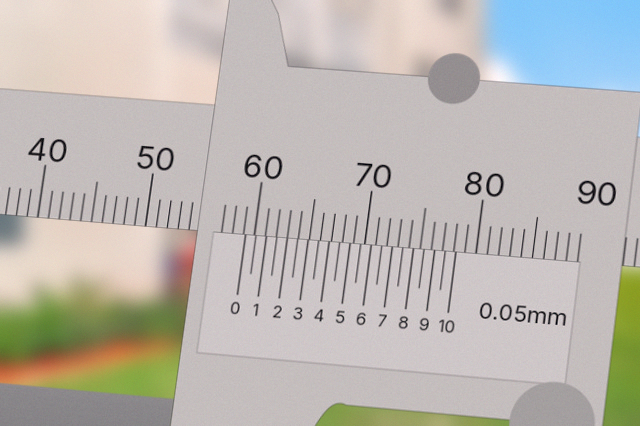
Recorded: **59.2** mm
